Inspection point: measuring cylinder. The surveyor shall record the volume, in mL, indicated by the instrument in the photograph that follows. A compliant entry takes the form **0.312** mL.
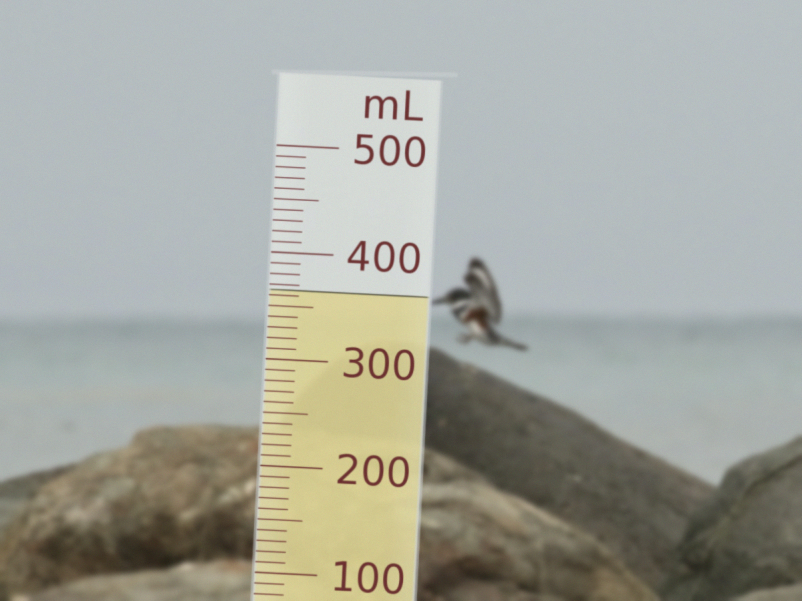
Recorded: **365** mL
